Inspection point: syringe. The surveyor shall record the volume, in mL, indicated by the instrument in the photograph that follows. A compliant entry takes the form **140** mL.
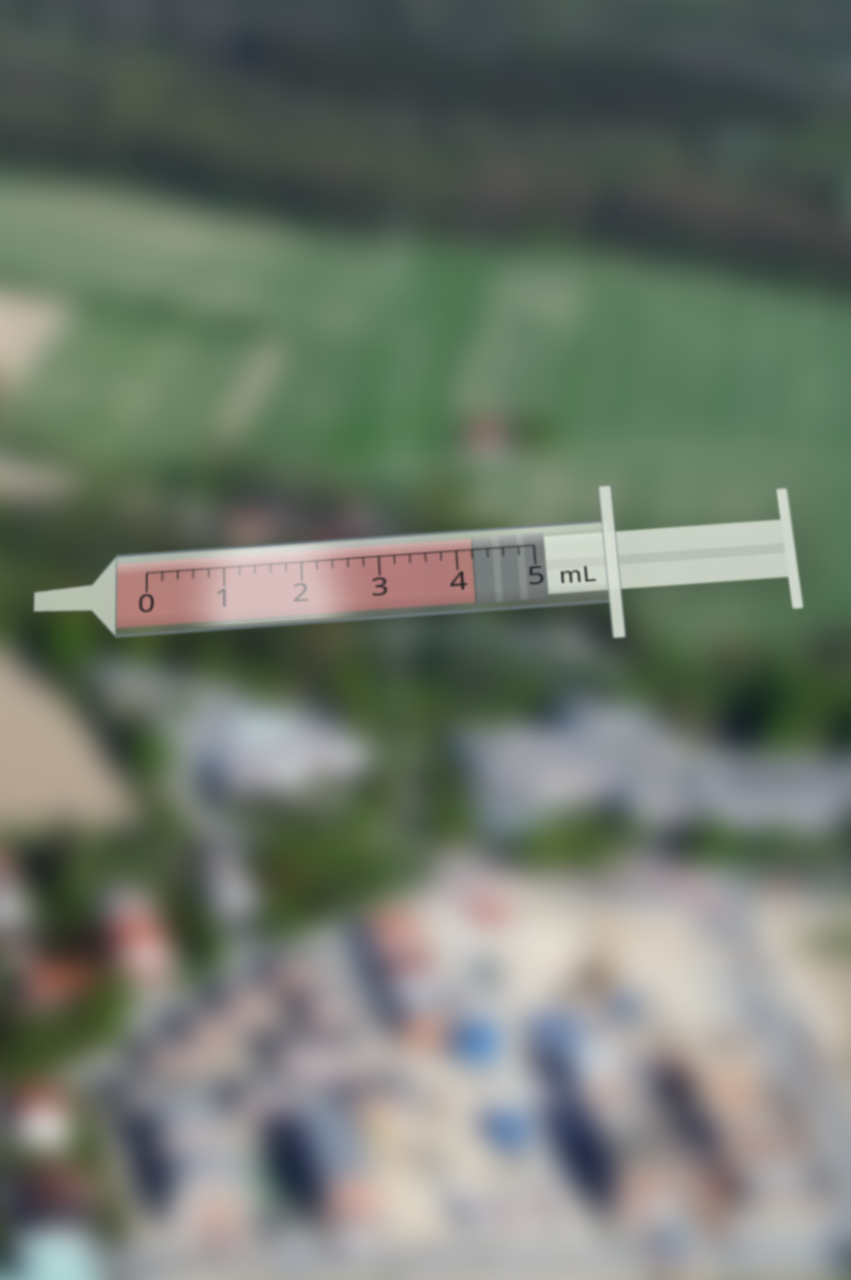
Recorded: **4.2** mL
